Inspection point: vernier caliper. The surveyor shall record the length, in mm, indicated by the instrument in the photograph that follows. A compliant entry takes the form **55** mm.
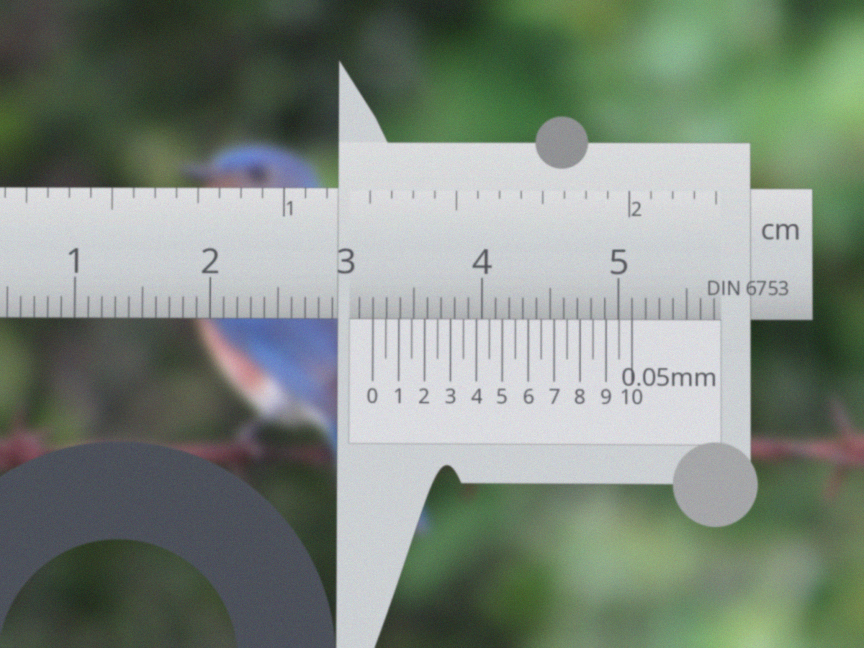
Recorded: **32.0** mm
